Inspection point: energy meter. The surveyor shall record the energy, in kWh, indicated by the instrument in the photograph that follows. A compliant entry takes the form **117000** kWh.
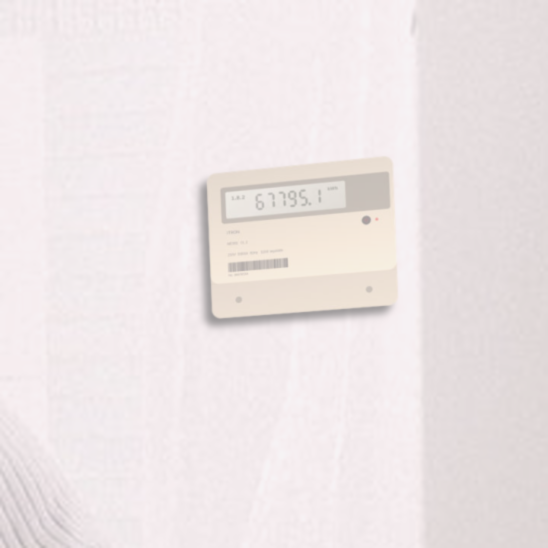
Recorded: **67795.1** kWh
